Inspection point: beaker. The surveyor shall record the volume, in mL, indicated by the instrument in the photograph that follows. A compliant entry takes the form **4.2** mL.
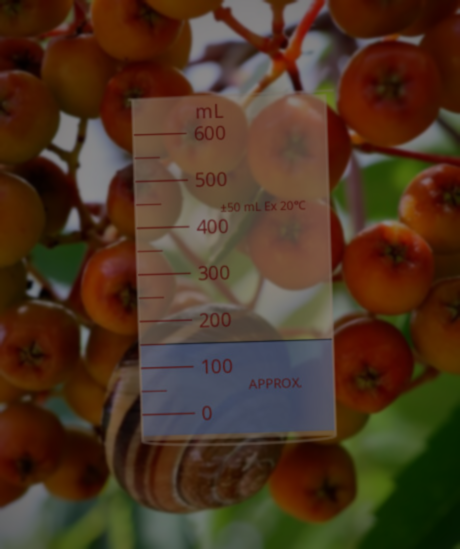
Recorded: **150** mL
